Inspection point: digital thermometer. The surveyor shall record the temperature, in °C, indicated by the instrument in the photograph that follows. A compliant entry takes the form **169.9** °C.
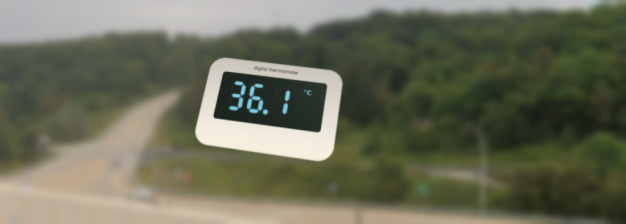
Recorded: **36.1** °C
